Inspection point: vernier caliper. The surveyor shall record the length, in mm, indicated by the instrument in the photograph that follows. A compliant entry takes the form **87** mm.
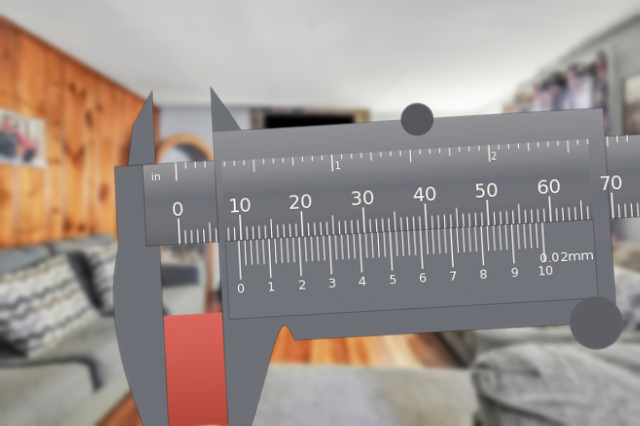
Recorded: **9.6** mm
